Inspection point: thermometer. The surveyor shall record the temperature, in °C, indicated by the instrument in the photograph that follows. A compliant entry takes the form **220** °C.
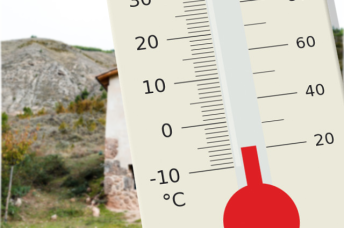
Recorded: **-6** °C
